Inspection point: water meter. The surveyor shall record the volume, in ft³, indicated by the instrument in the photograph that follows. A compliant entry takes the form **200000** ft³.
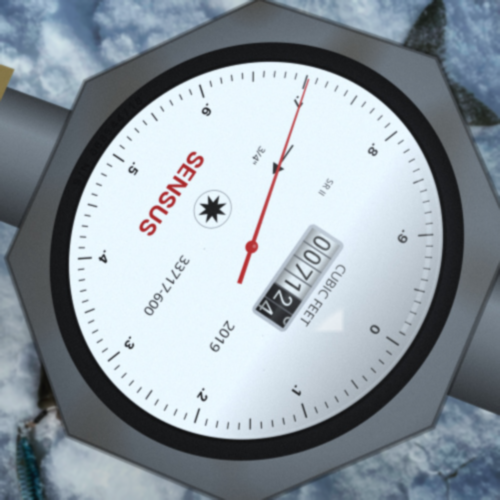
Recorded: **7123.70** ft³
